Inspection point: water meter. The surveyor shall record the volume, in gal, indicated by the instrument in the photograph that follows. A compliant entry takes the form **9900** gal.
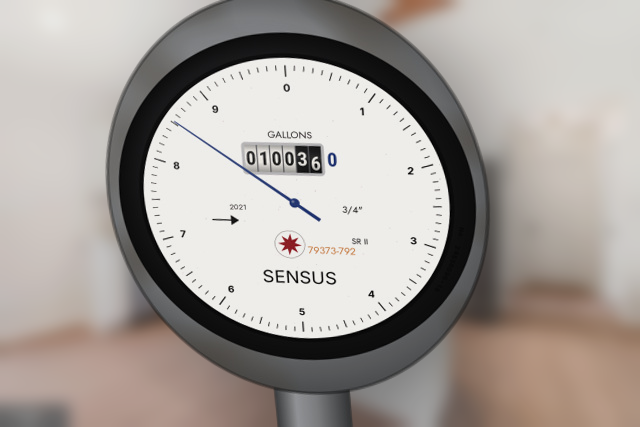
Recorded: **100358.5** gal
